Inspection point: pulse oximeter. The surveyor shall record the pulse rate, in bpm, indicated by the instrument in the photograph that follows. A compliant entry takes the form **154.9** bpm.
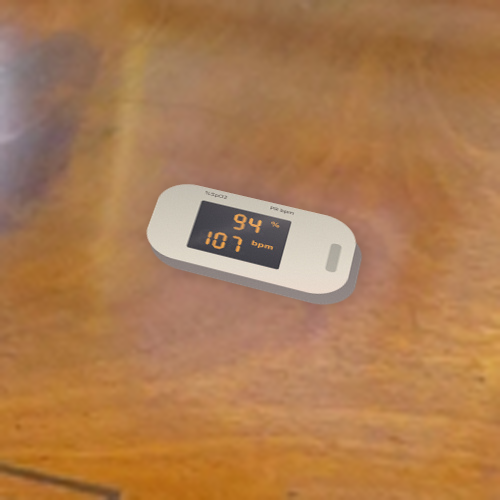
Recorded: **107** bpm
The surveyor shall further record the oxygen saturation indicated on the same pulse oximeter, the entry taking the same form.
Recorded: **94** %
